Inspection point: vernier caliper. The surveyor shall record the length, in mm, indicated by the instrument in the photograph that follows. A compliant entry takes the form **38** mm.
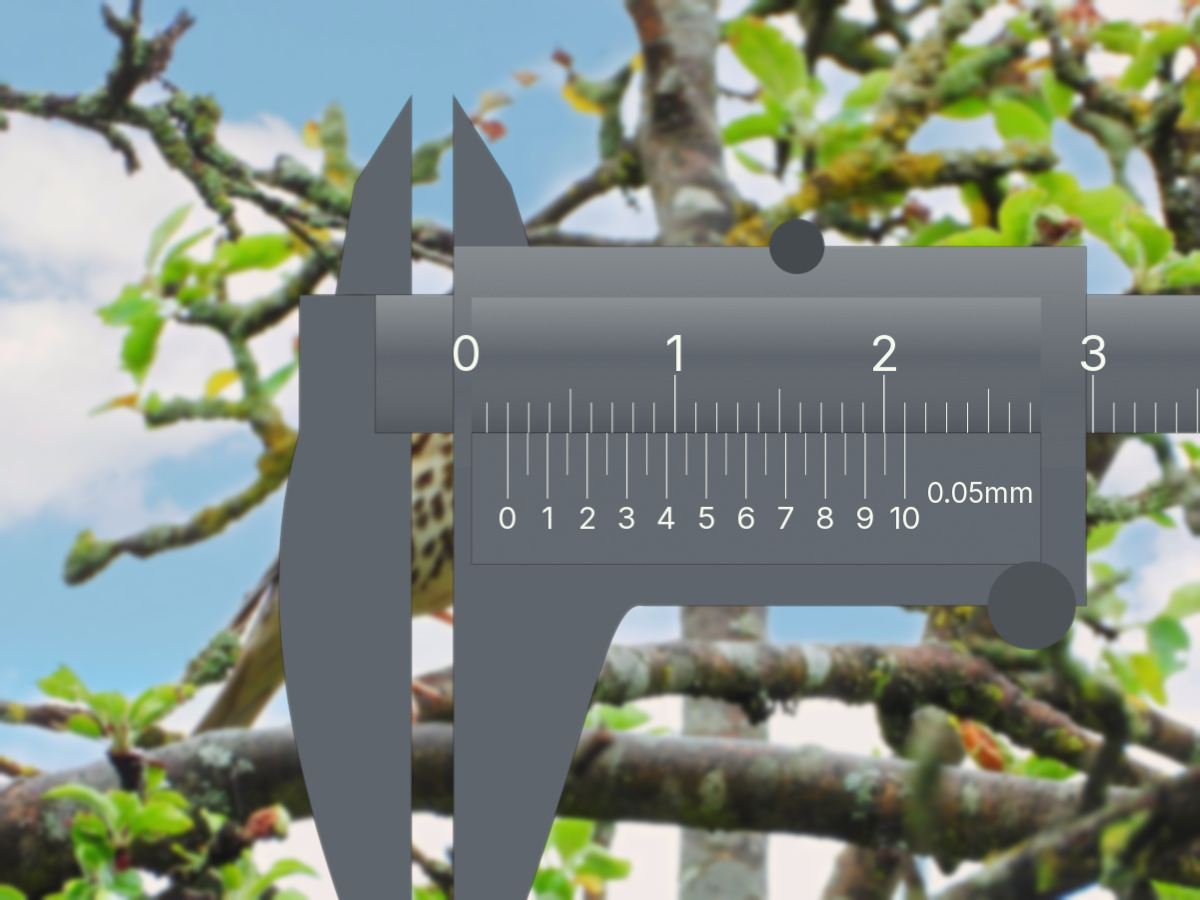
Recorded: **2.0** mm
